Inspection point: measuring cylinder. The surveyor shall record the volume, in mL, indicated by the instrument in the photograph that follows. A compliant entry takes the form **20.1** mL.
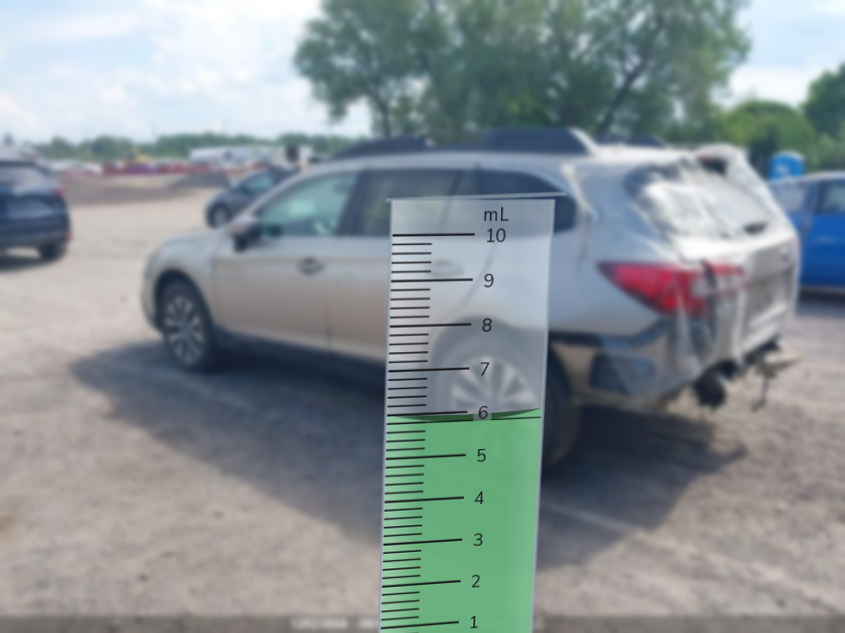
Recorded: **5.8** mL
